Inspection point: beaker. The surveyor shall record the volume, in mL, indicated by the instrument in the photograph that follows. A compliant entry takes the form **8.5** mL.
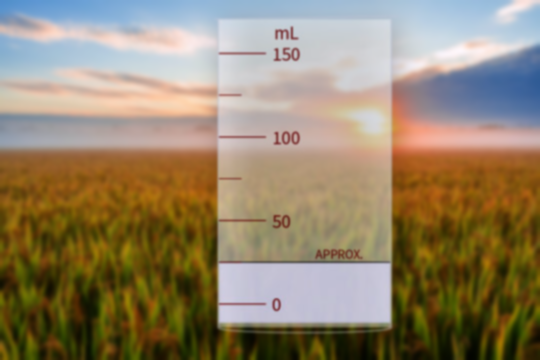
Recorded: **25** mL
